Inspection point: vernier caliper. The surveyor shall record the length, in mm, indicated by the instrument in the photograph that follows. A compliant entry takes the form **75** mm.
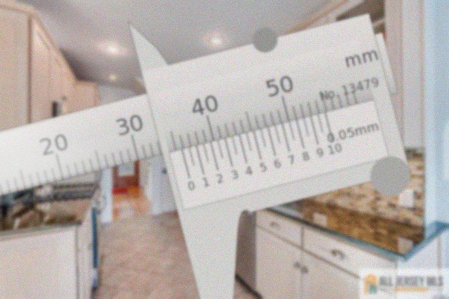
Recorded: **35.8** mm
